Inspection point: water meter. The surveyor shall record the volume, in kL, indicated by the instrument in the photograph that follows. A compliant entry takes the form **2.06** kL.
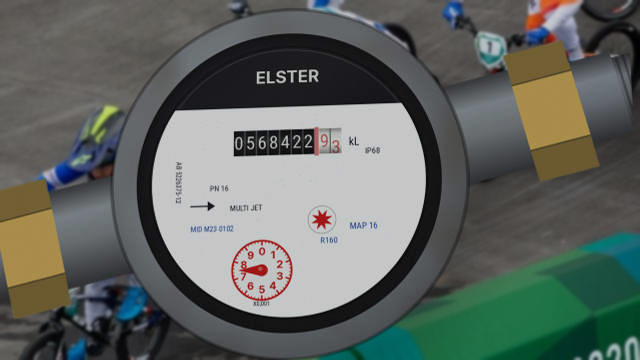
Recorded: **568422.927** kL
